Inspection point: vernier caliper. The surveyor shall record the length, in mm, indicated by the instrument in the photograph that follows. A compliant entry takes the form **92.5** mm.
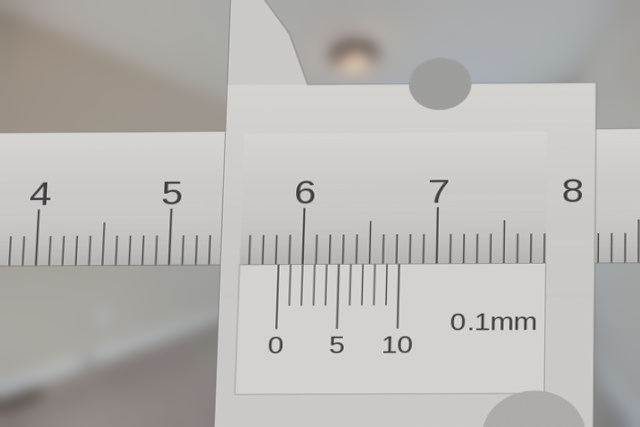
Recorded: **58.2** mm
